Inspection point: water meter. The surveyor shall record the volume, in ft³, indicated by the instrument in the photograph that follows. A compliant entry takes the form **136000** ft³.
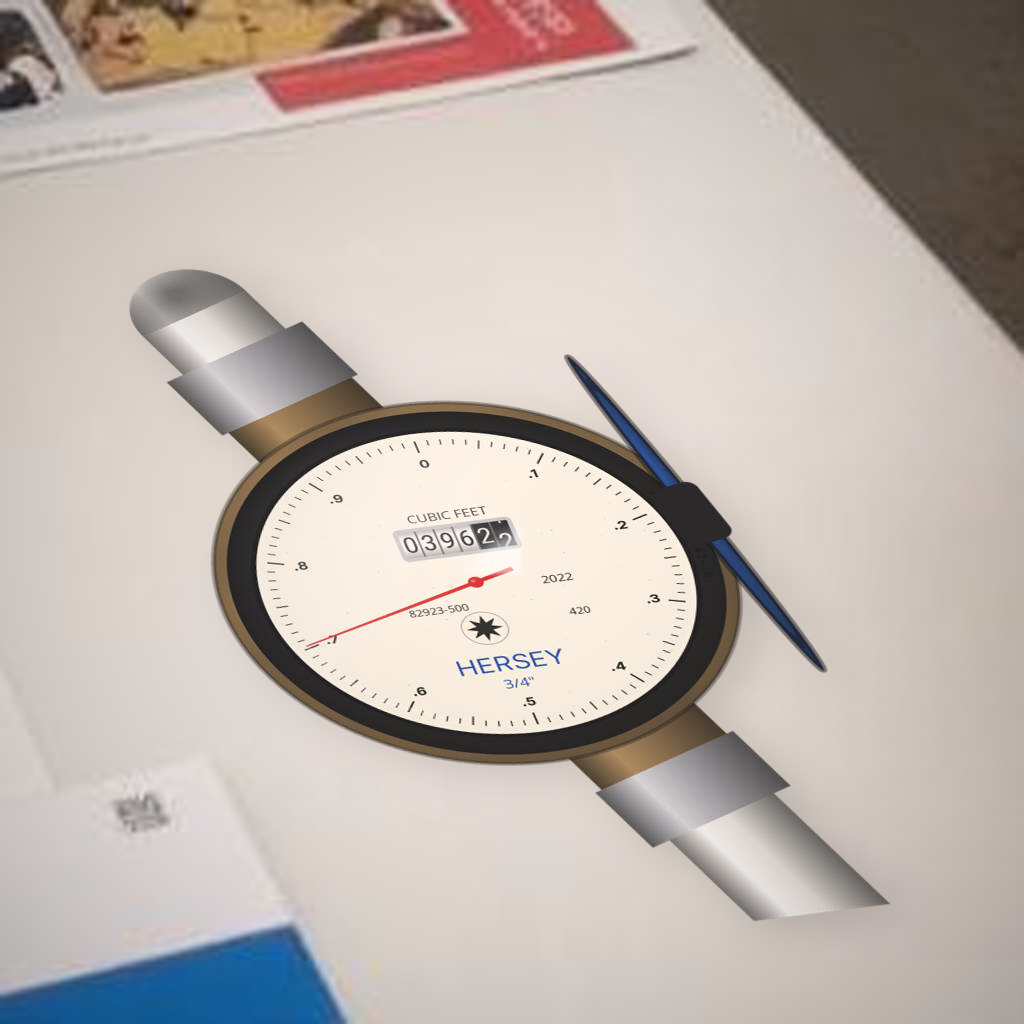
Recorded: **39621.70** ft³
